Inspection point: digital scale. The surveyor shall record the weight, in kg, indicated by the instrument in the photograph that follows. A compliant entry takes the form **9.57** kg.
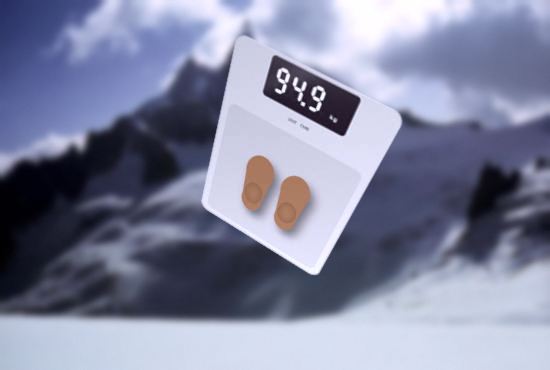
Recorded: **94.9** kg
